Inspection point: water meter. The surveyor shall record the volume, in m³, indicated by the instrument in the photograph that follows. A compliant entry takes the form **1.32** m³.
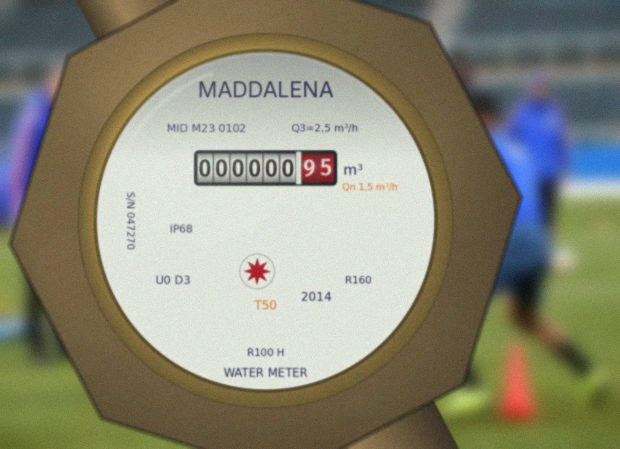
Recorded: **0.95** m³
